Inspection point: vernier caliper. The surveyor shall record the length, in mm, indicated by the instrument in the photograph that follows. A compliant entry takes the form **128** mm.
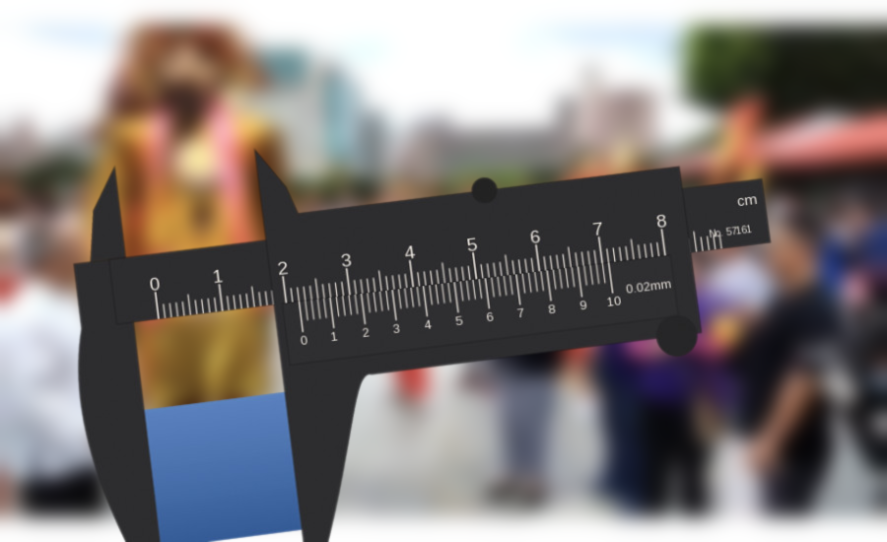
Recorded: **22.0** mm
